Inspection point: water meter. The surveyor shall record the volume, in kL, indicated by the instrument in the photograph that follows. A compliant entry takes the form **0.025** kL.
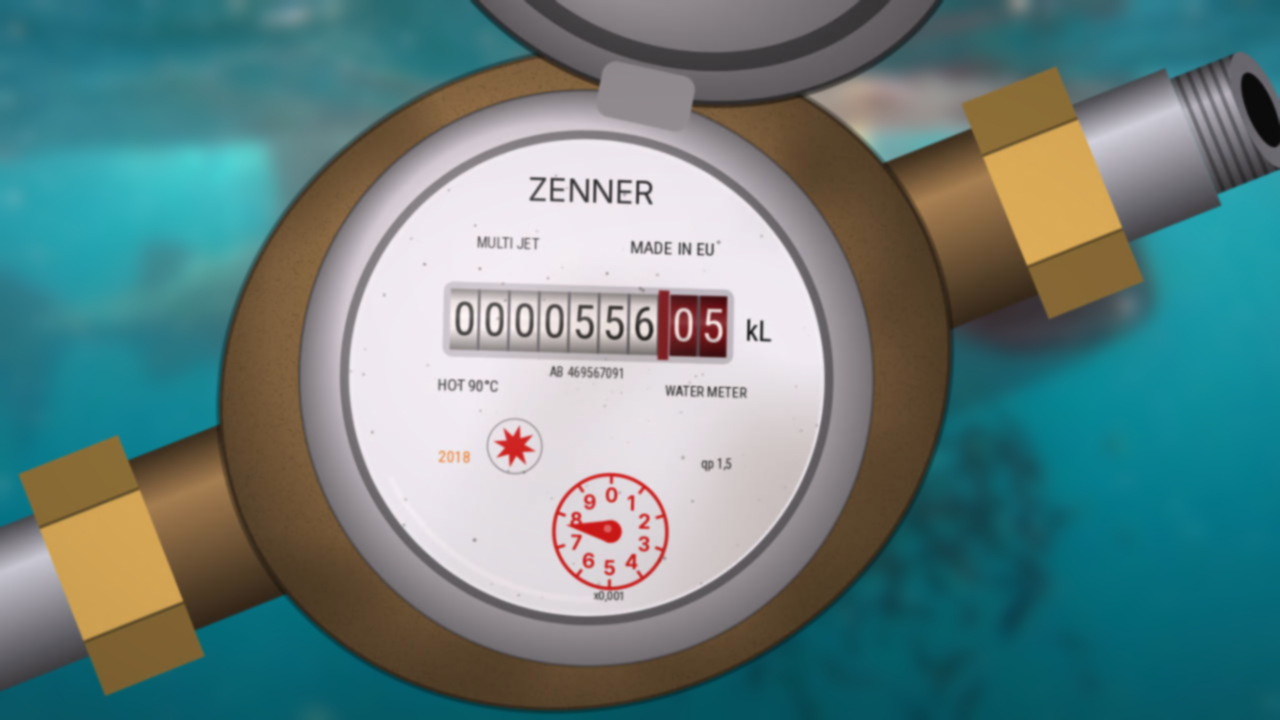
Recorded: **556.057** kL
